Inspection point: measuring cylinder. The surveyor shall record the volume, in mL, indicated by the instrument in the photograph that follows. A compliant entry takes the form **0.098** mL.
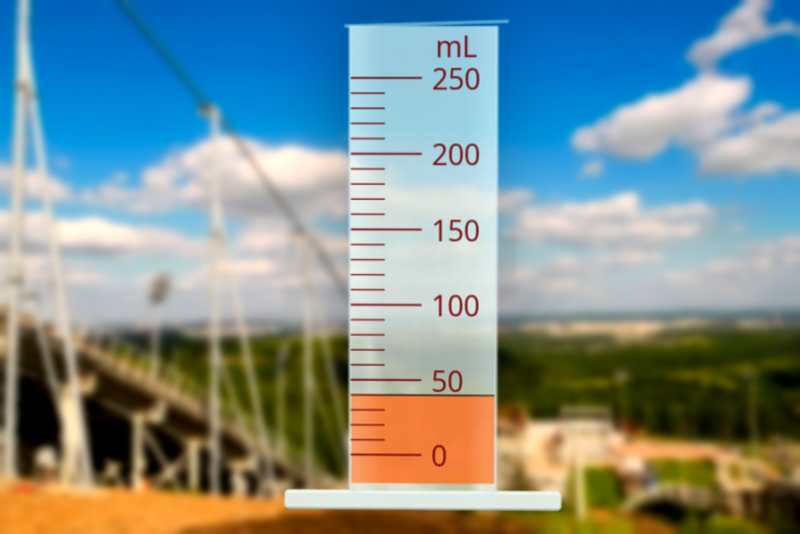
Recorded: **40** mL
